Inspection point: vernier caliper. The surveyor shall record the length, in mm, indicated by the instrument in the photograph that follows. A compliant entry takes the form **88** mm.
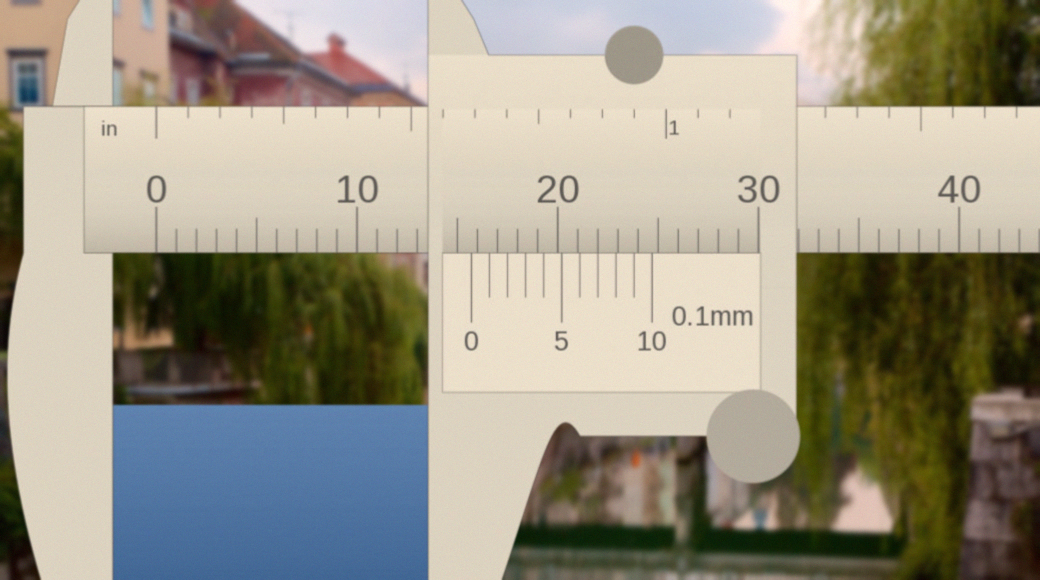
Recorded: **15.7** mm
